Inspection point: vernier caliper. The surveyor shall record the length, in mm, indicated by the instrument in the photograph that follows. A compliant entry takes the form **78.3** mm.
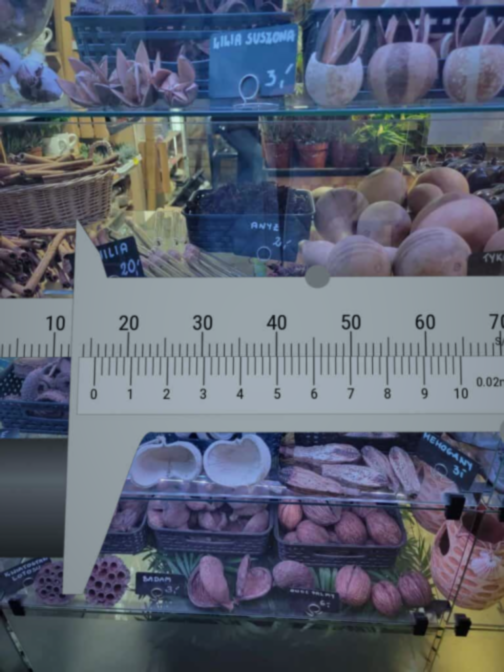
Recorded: **15.6** mm
